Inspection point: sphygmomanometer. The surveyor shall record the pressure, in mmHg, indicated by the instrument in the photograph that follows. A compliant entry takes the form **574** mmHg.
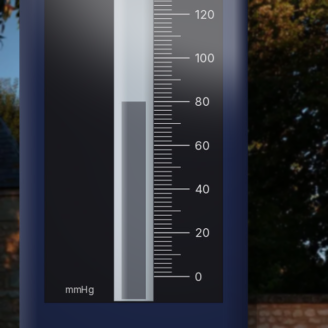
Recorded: **80** mmHg
